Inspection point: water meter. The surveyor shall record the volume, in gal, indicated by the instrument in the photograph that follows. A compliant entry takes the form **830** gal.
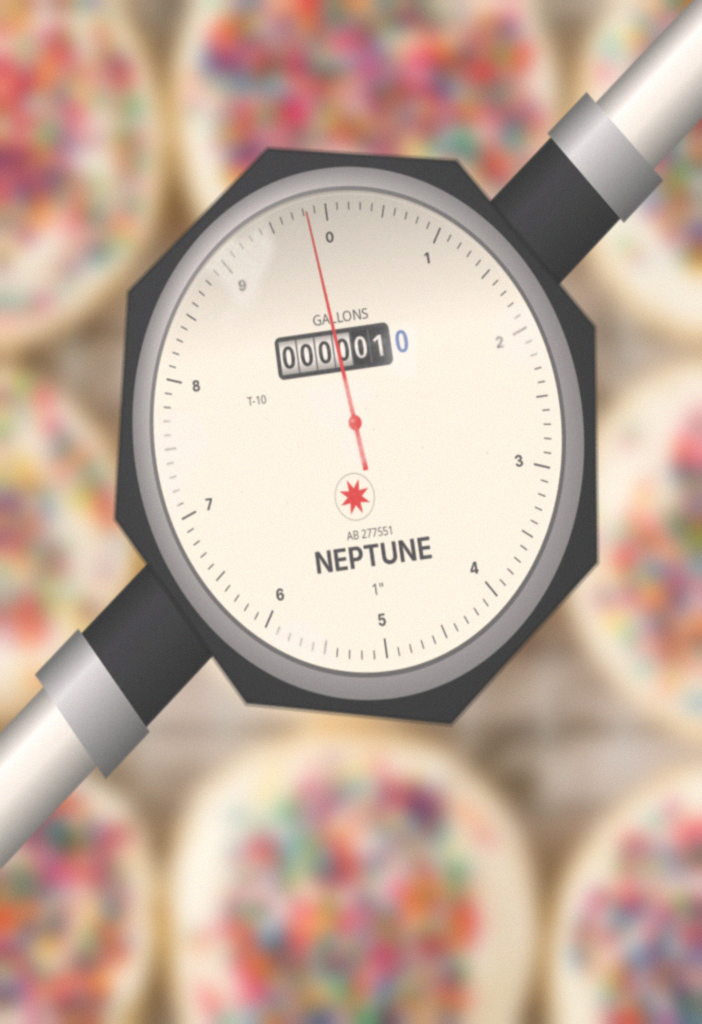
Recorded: **9.8** gal
